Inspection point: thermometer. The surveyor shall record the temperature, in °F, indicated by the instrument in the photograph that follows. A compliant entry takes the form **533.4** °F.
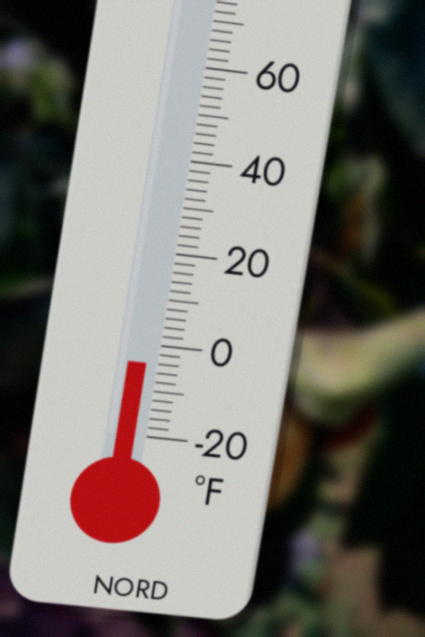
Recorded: **-4** °F
